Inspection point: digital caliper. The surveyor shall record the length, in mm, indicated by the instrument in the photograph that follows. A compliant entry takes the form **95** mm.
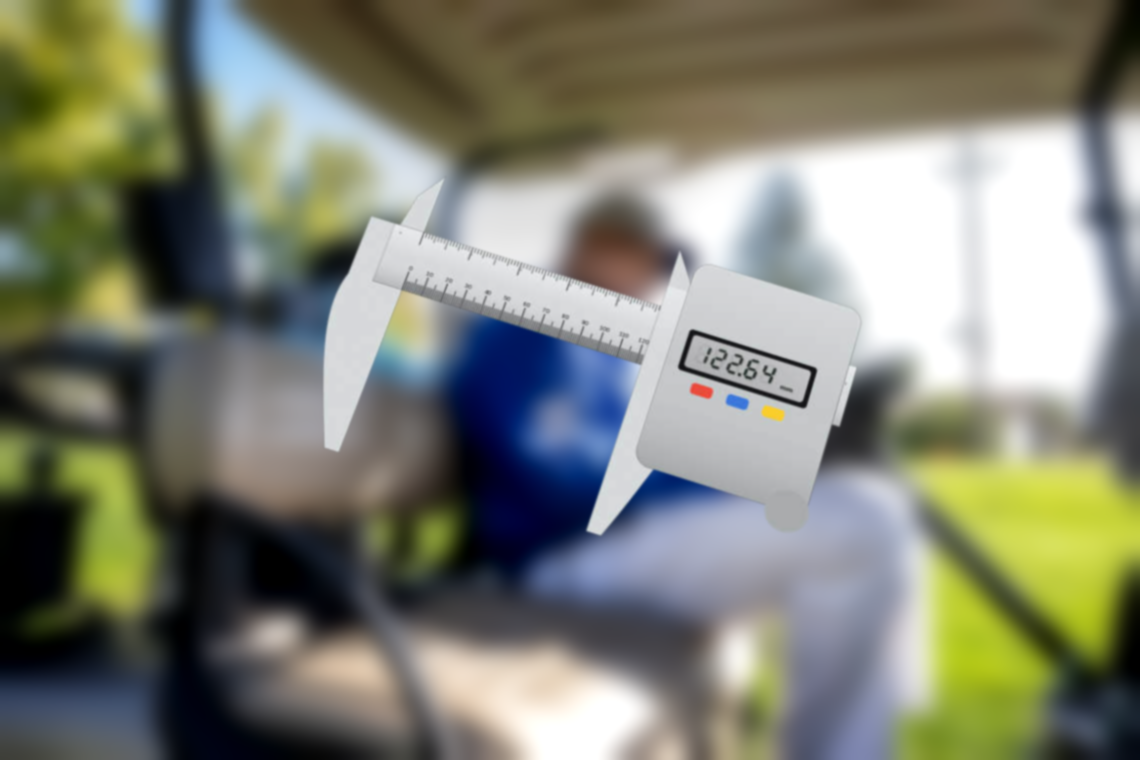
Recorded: **122.64** mm
